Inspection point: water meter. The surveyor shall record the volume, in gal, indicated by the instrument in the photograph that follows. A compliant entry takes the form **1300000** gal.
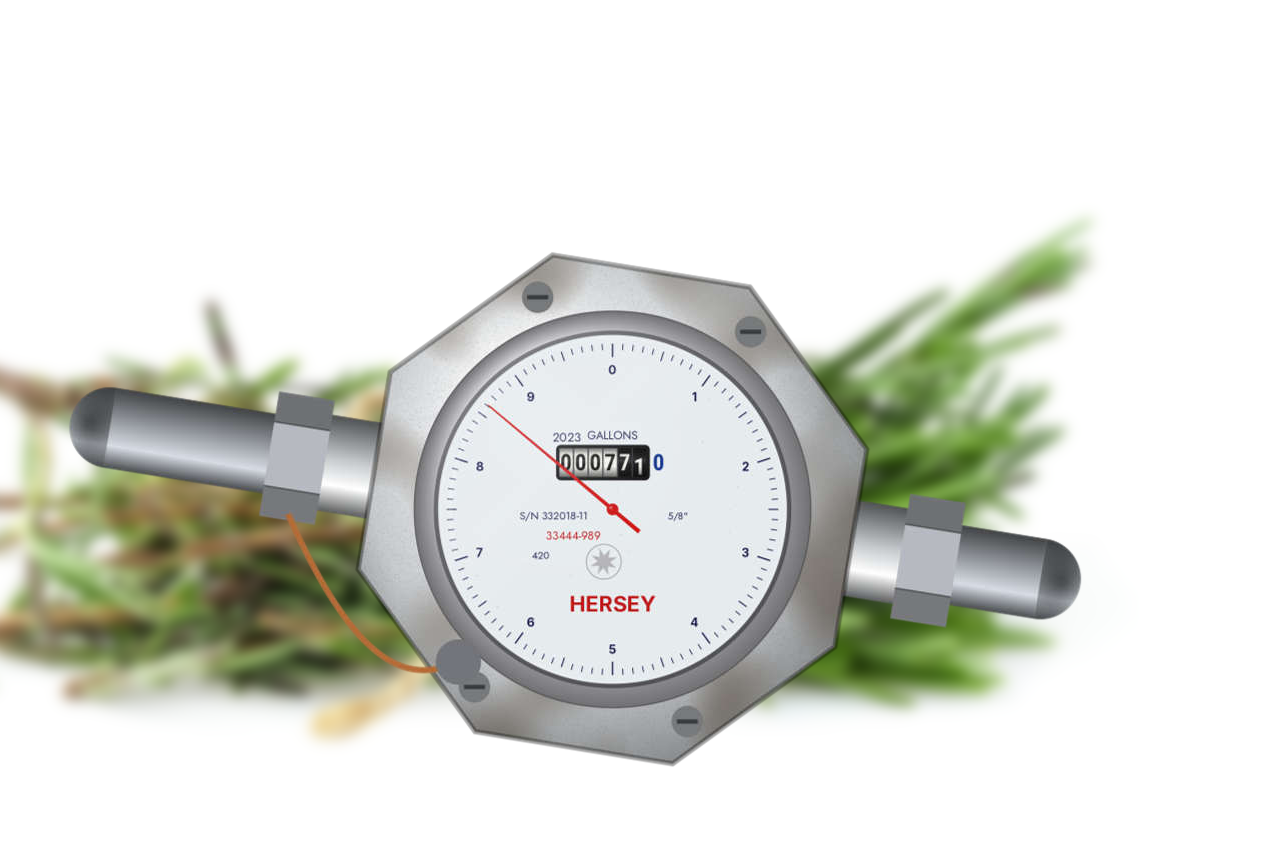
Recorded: **7708.6** gal
